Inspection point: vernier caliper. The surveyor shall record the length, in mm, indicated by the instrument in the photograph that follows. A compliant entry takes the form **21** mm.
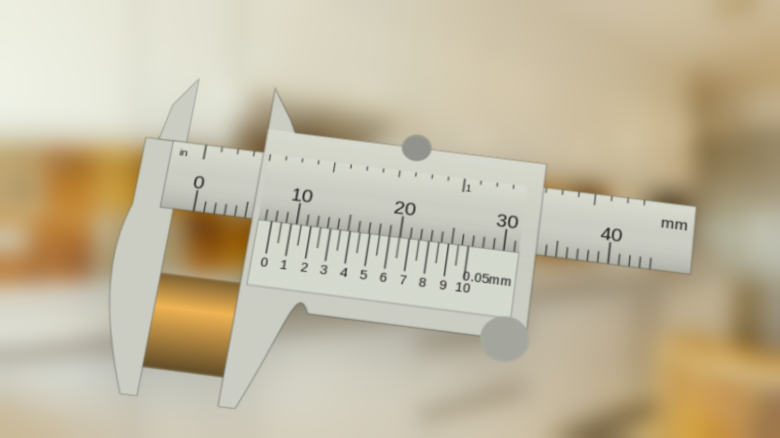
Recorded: **7.6** mm
